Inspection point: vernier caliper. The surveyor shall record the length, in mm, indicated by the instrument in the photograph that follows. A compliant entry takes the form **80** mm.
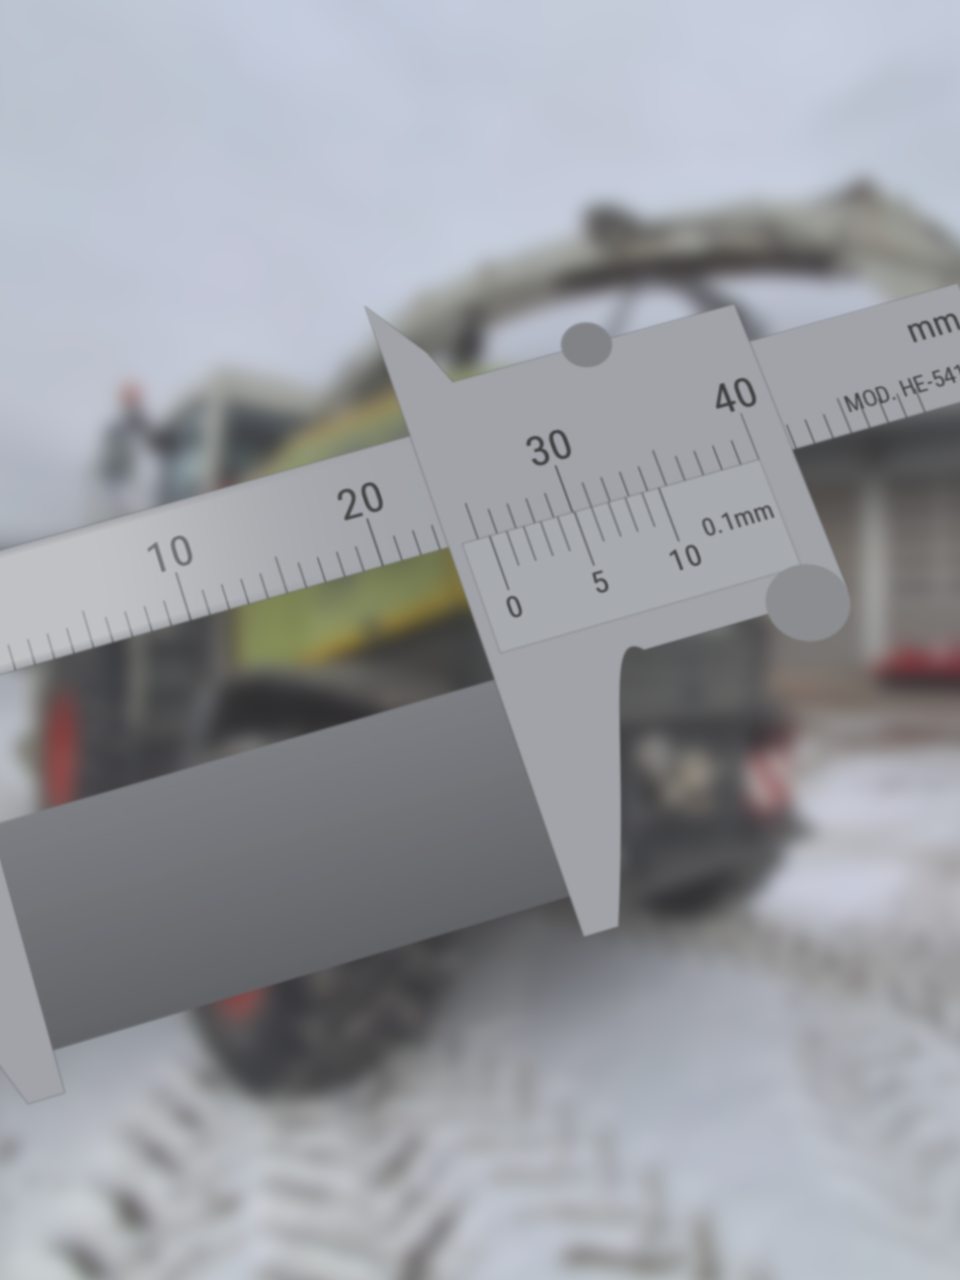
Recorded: **25.6** mm
